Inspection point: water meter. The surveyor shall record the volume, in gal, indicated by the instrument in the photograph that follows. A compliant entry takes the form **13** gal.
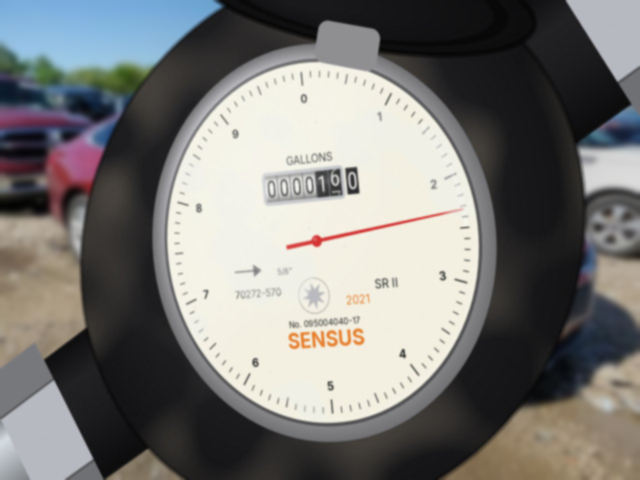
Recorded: **162.3** gal
